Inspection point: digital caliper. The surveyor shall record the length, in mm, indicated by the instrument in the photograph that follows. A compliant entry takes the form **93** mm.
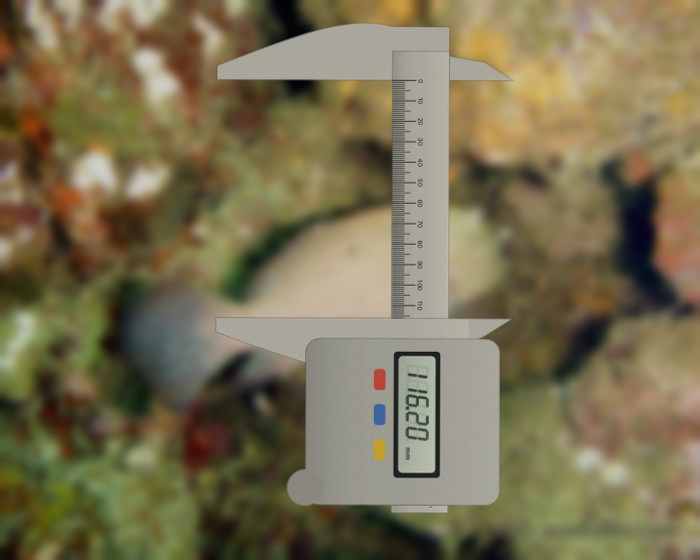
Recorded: **116.20** mm
